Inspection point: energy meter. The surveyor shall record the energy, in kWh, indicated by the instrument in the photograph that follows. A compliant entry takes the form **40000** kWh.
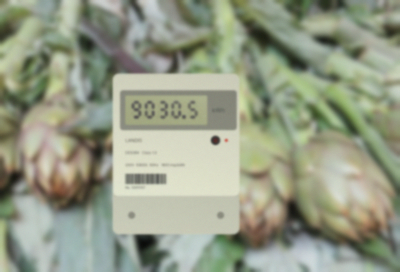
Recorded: **9030.5** kWh
